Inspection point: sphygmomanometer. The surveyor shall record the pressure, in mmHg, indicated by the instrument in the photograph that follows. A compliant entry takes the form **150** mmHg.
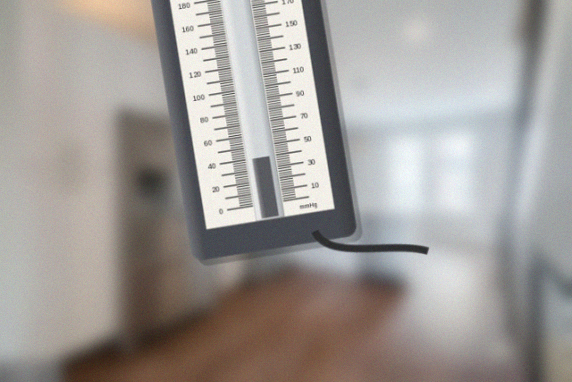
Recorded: **40** mmHg
